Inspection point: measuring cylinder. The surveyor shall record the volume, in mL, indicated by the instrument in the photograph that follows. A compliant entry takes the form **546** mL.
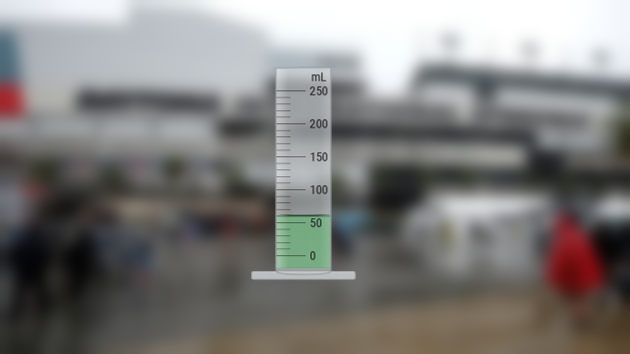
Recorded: **60** mL
